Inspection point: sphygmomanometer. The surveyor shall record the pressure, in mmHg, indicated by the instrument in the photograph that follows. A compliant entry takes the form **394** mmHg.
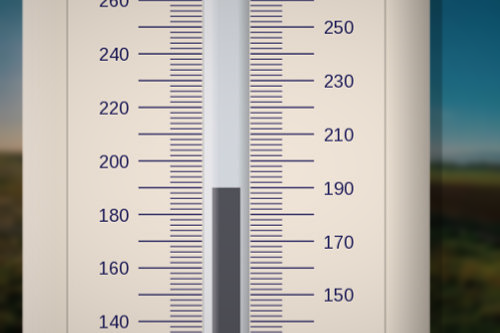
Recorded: **190** mmHg
